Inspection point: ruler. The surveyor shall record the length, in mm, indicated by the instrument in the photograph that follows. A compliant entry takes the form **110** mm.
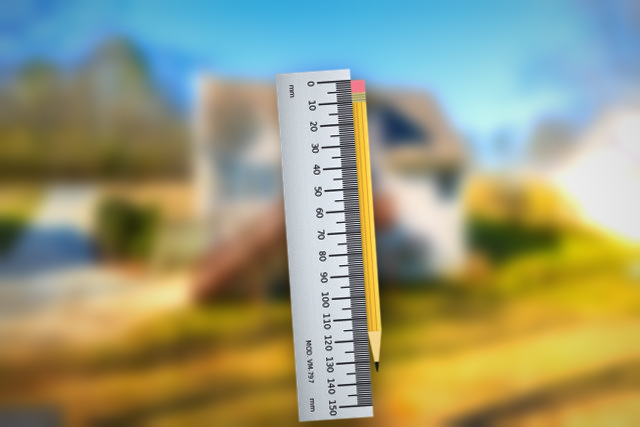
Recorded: **135** mm
